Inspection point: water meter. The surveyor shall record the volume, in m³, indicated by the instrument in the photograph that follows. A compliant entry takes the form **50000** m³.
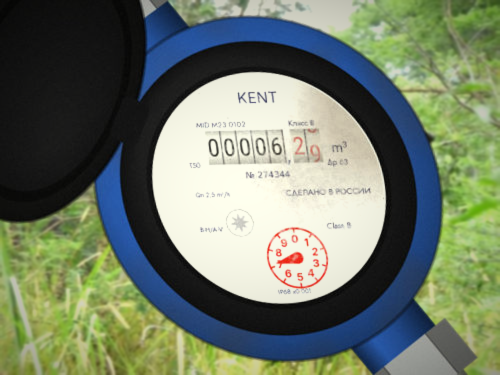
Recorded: **6.287** m³
